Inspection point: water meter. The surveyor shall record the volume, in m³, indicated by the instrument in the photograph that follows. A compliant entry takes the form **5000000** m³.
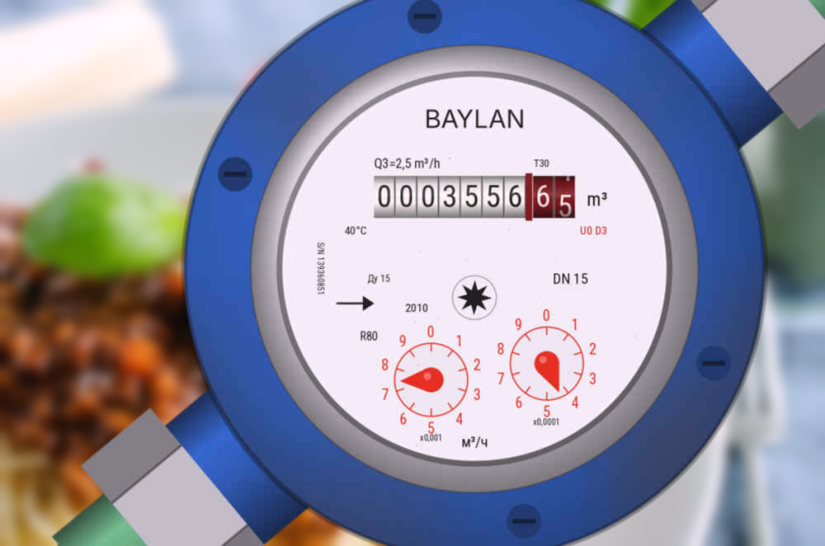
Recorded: **3556.6474** m³
